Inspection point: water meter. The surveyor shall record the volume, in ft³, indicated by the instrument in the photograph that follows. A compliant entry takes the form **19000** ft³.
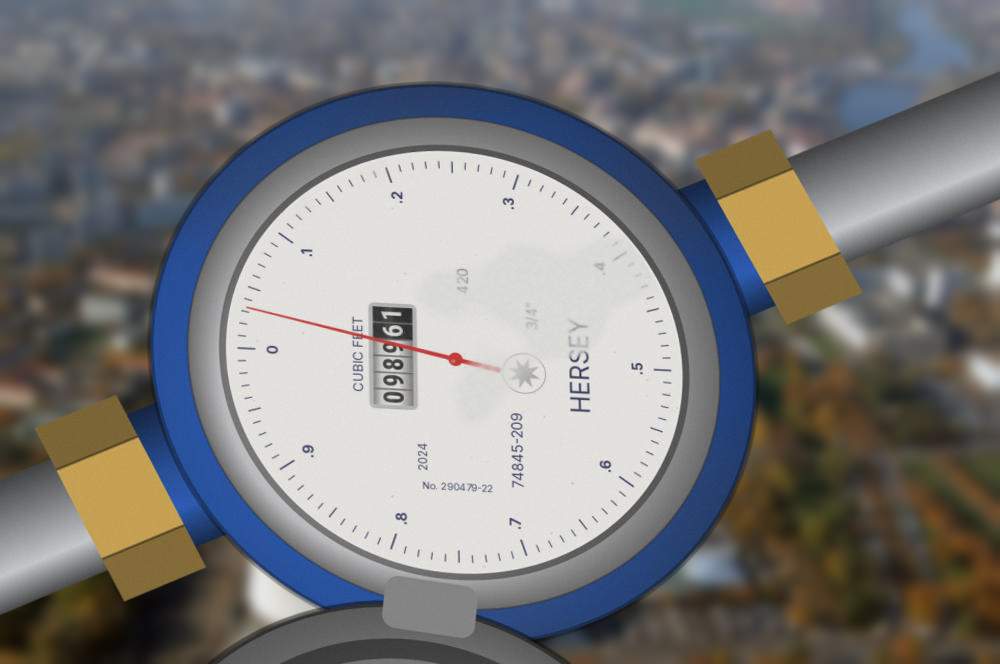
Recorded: **98961.03** ft³
